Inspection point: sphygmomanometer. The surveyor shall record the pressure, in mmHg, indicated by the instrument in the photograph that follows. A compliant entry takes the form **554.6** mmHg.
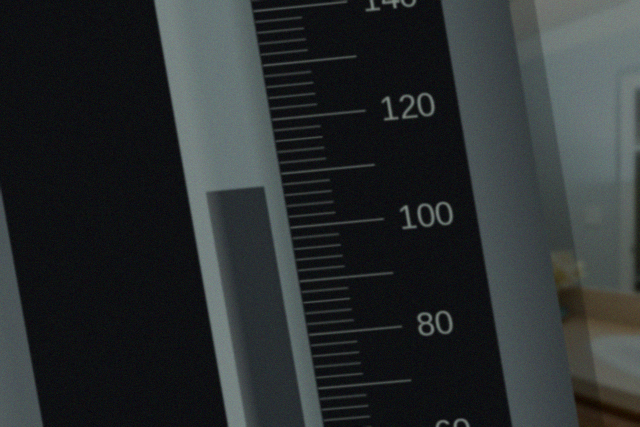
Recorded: **108** mmHg
